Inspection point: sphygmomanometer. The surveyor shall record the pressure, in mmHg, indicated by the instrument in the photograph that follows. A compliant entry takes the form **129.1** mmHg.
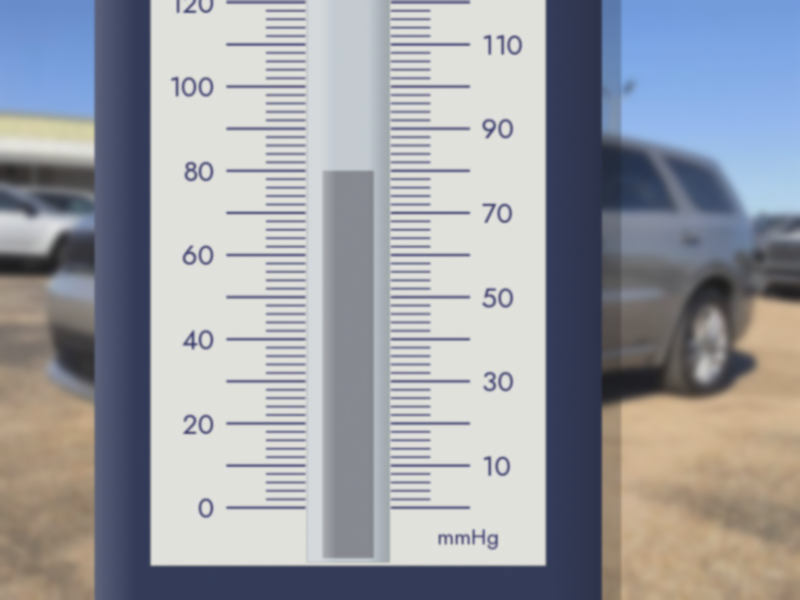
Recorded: **80** mmHg
